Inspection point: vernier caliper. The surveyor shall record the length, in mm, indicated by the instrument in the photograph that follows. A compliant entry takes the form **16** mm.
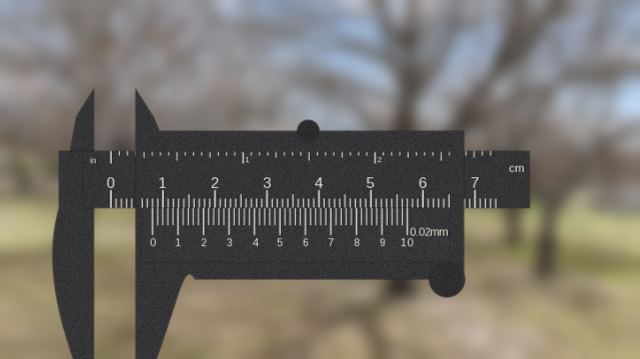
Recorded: **8.0** mm
